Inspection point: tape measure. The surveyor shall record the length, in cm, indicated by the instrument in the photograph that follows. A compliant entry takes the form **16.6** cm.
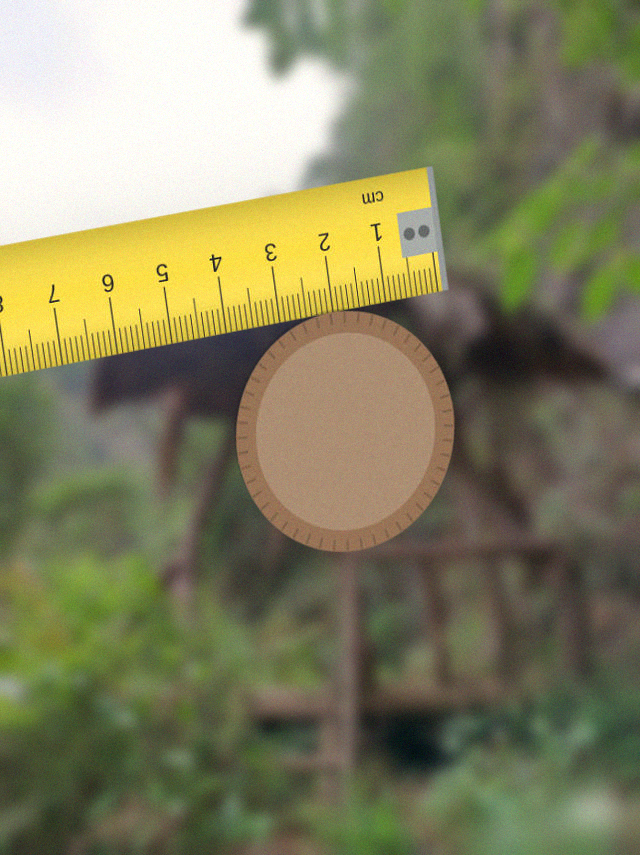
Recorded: **4.1** cm
